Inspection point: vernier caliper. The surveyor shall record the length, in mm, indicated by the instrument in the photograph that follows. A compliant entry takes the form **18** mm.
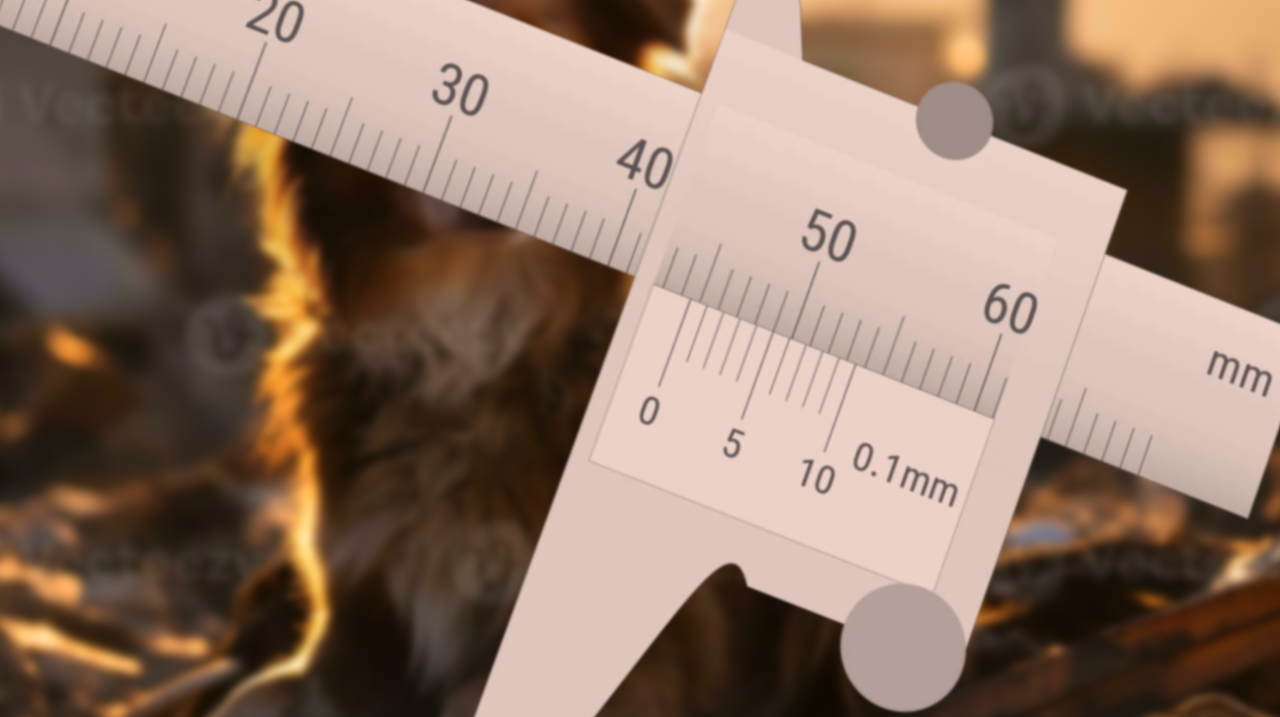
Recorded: **44.5** mm
